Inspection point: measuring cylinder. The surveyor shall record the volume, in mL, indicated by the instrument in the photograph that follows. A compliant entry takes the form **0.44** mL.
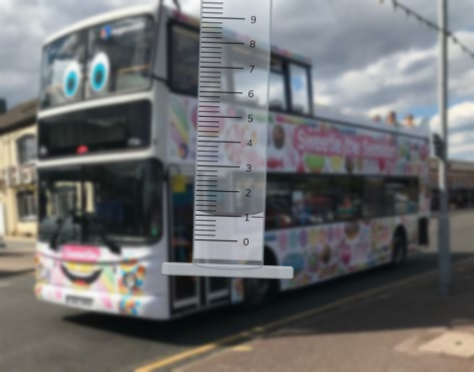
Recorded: **1** mL
